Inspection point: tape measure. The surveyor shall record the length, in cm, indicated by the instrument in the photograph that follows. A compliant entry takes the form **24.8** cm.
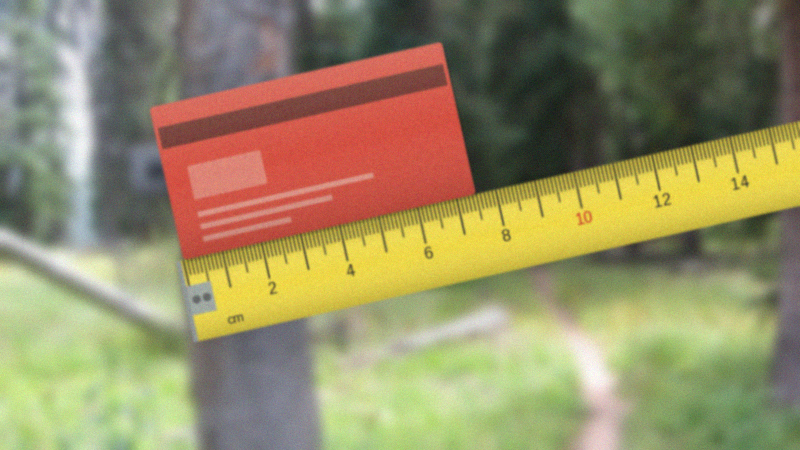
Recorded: **7.5** cm
